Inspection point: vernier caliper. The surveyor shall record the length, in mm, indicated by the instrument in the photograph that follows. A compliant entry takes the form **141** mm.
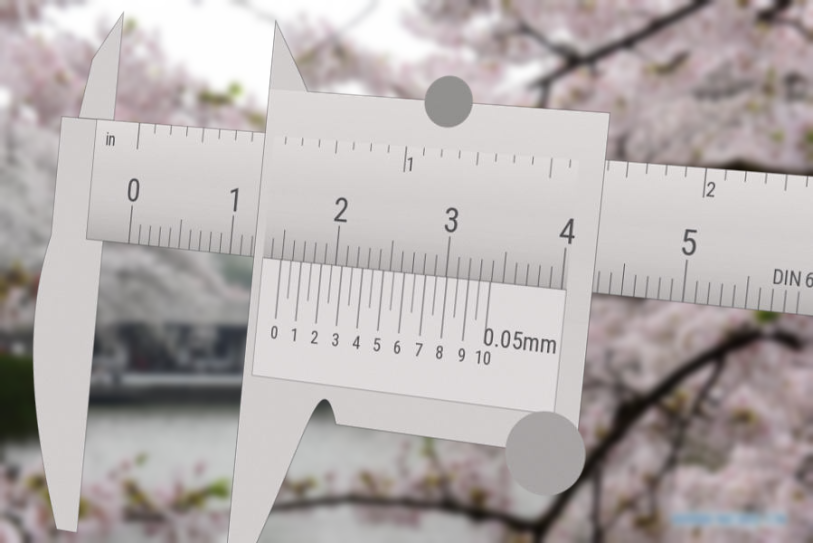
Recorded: **14.9** mm
